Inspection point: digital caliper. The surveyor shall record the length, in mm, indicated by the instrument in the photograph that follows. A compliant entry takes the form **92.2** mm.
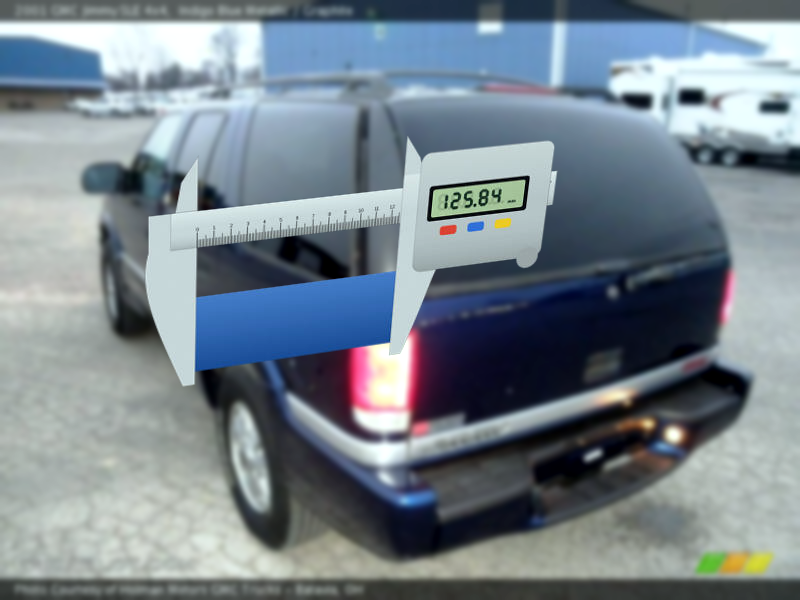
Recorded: **125.84** mm
